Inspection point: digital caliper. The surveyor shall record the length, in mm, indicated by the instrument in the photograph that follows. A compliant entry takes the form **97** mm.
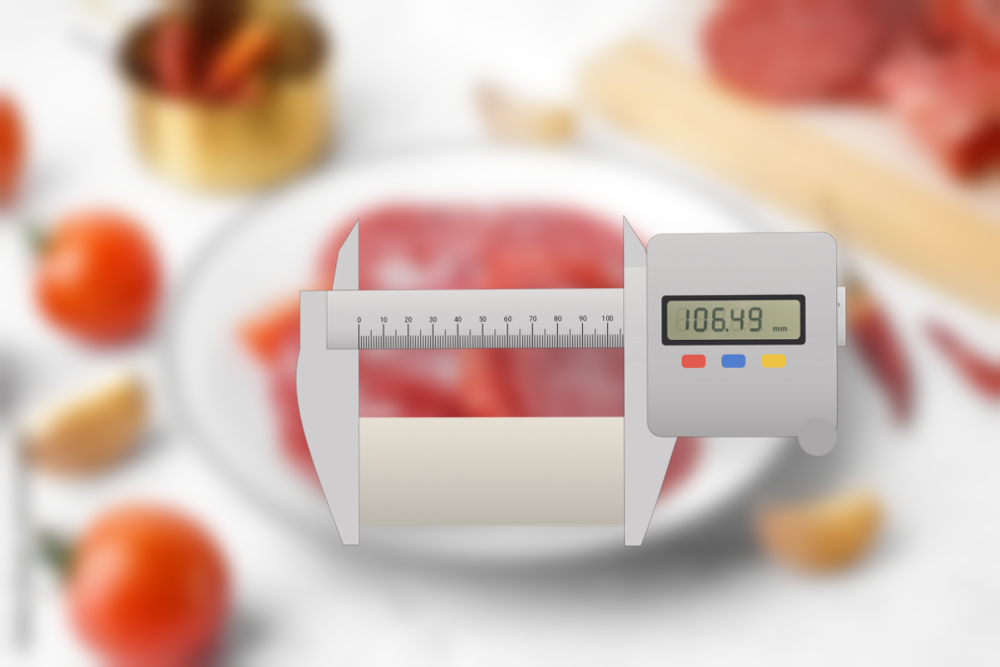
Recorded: **106.49** mm
